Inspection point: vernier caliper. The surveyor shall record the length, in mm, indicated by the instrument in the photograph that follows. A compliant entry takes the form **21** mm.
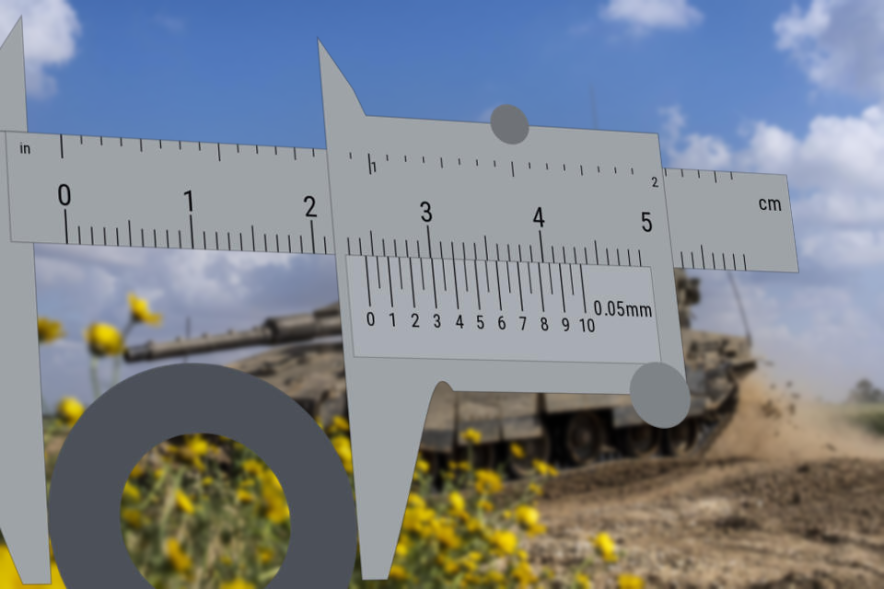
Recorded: **24.4** mm
